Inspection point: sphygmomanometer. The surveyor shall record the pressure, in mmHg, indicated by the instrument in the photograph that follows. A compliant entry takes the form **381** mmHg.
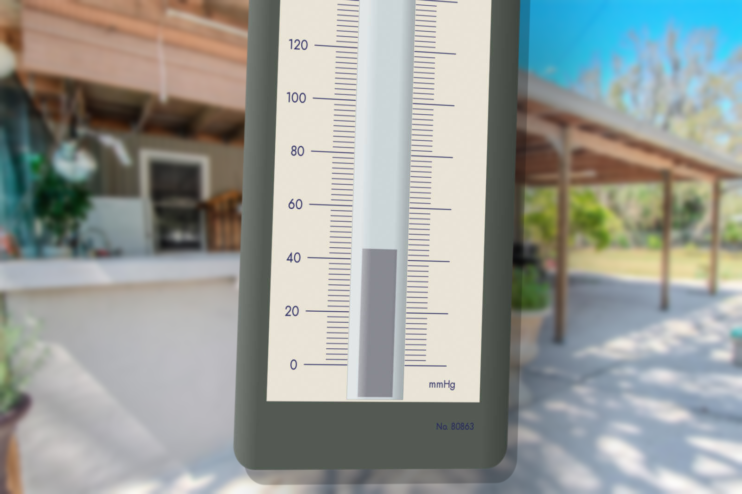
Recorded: **44** mmHg
